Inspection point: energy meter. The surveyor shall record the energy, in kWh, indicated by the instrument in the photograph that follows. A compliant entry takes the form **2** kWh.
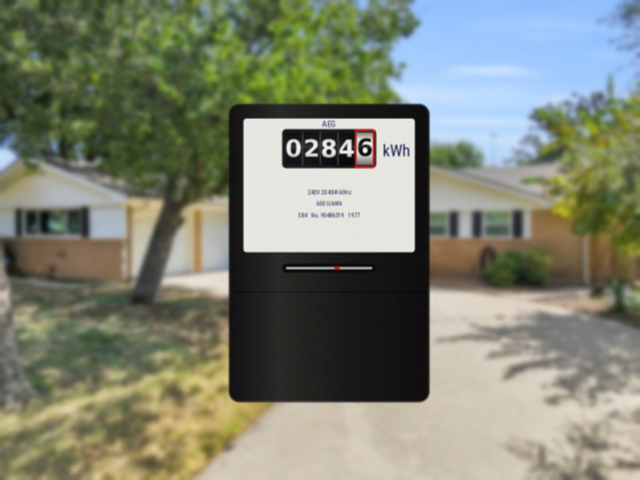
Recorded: **284.6** kWh
